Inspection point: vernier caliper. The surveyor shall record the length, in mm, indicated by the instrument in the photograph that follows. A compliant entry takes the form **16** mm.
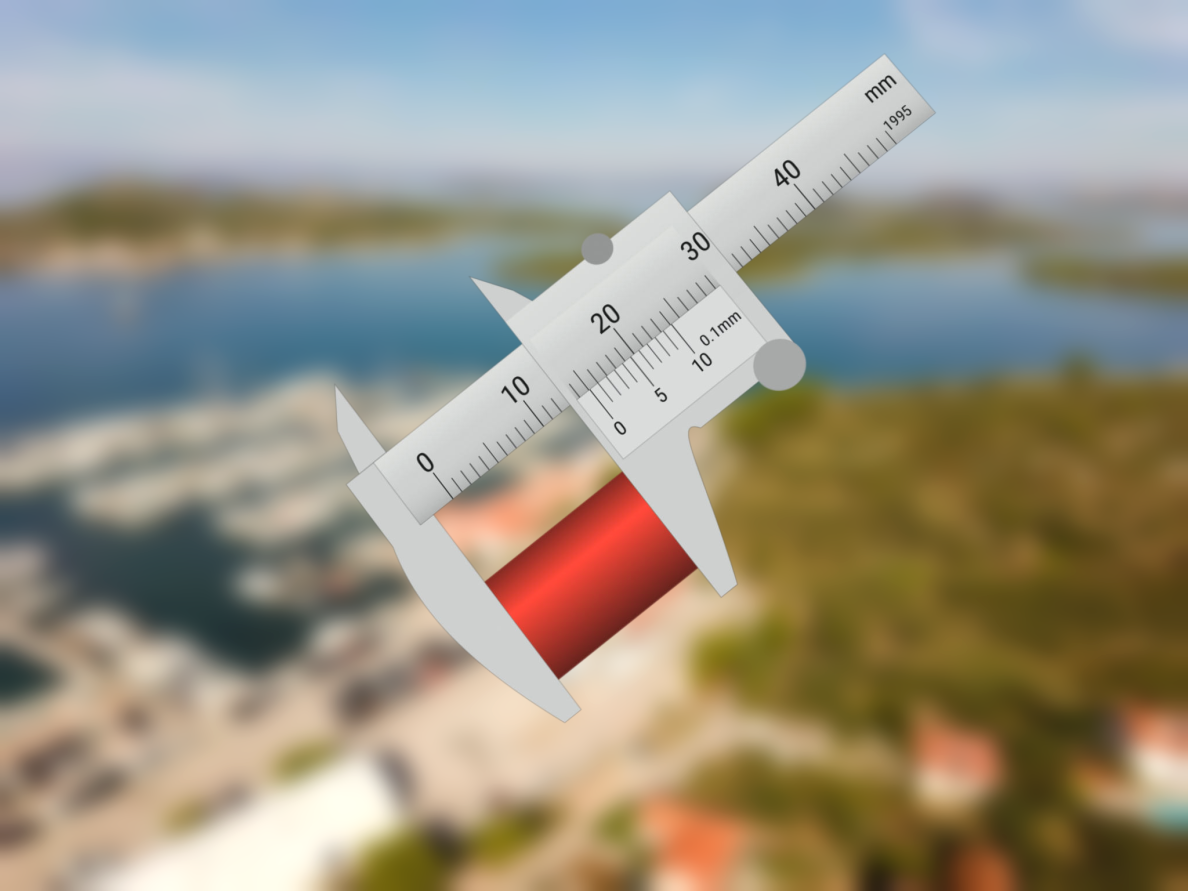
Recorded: **15.1** mm
